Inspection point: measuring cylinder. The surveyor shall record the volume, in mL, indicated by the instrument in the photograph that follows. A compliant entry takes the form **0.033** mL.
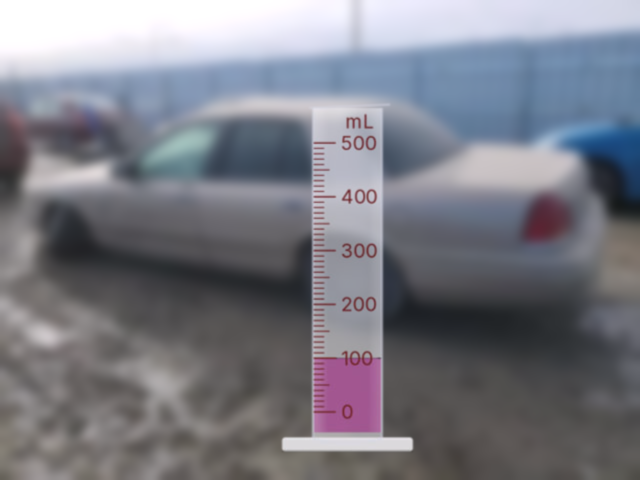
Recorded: **100** mL
